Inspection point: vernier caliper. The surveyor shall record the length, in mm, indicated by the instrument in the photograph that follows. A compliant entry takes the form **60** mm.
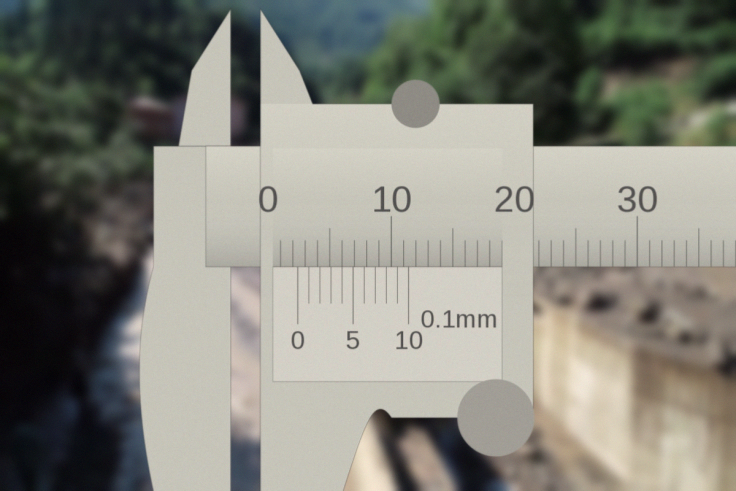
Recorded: **2.4** mm
